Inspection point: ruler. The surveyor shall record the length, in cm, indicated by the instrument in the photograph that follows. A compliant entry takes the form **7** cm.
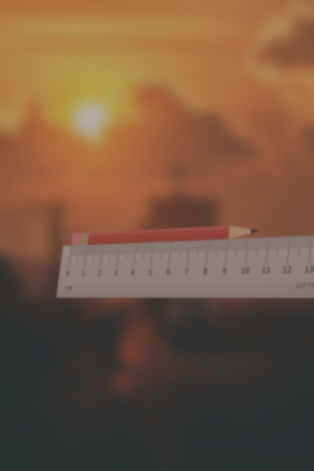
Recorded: **10.5** cm
